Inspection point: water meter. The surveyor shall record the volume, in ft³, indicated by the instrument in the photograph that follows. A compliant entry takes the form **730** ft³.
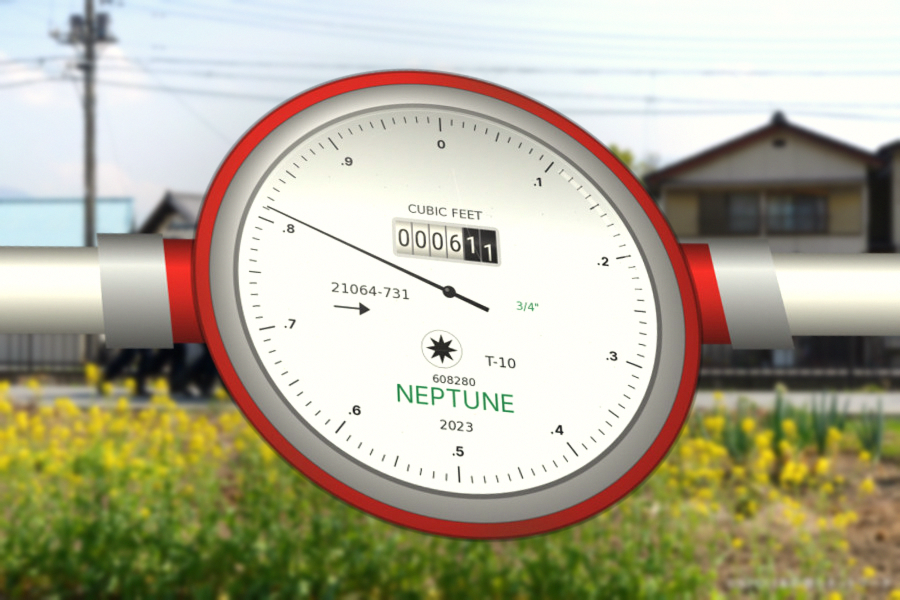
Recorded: **610.81** ft³
